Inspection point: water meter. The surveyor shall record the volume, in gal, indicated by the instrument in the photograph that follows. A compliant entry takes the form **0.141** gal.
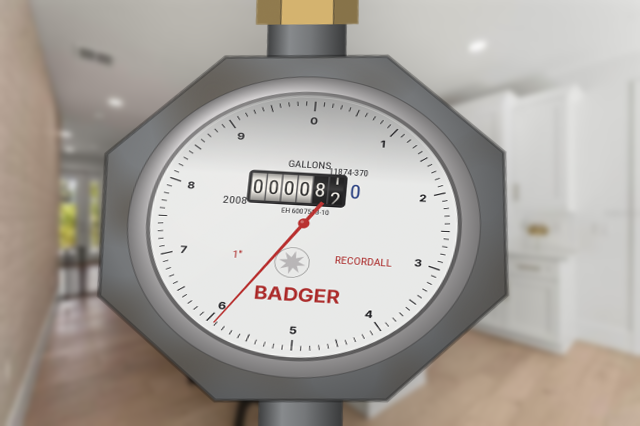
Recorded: **815.9** gal
